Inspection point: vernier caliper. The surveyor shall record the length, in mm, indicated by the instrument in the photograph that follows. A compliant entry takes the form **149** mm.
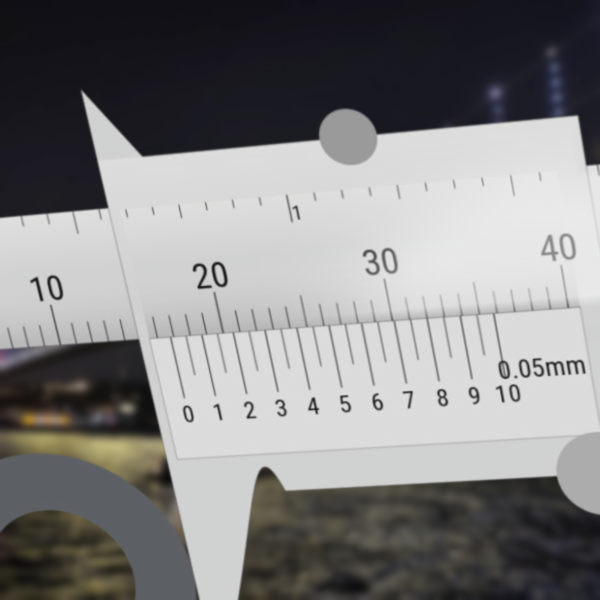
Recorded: **16.8** mm
